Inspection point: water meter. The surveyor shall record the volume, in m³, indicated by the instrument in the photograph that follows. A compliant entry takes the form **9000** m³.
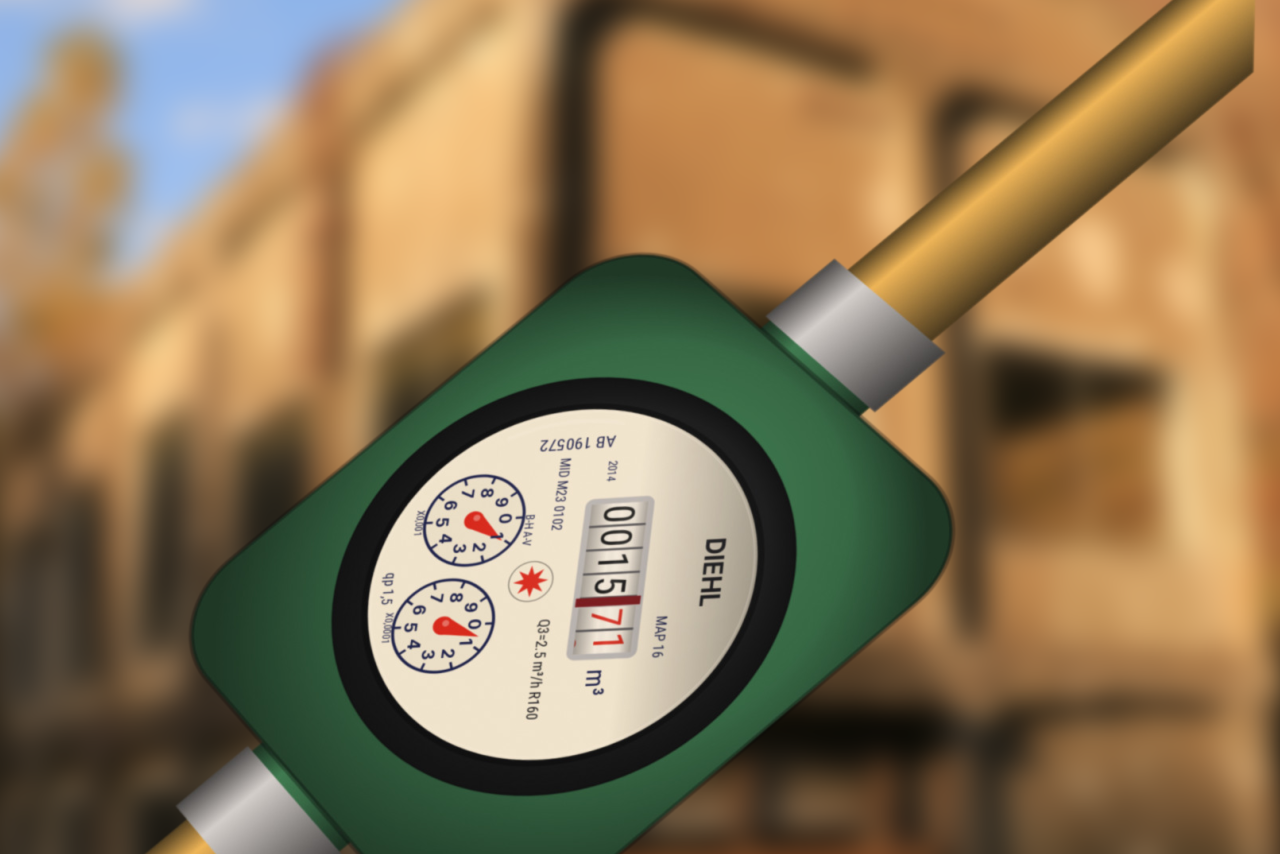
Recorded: **15.7110** m³
